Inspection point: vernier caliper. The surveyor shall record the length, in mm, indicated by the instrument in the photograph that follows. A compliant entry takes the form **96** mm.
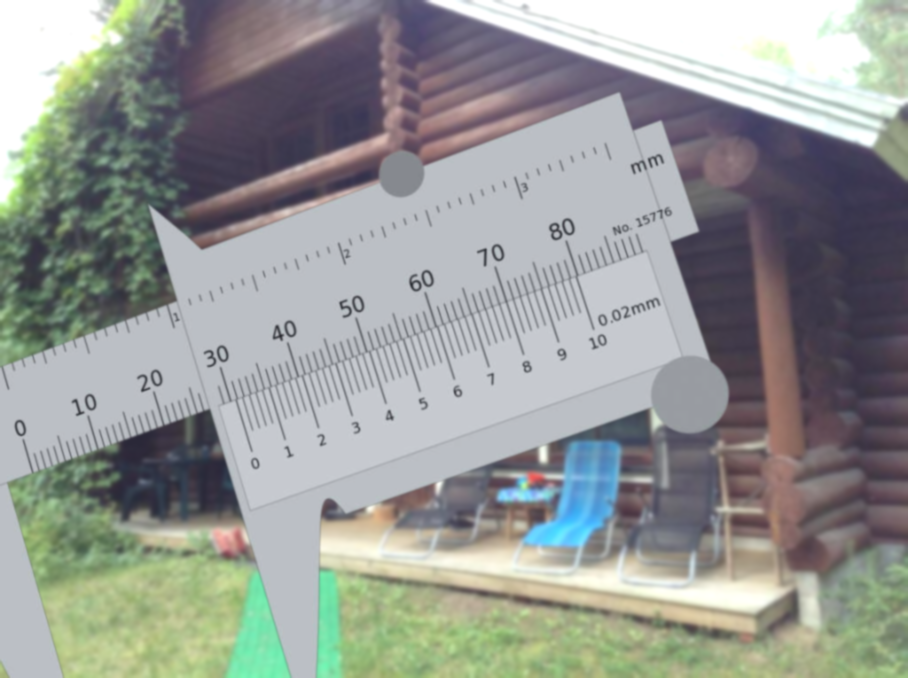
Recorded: **30.8** mm
